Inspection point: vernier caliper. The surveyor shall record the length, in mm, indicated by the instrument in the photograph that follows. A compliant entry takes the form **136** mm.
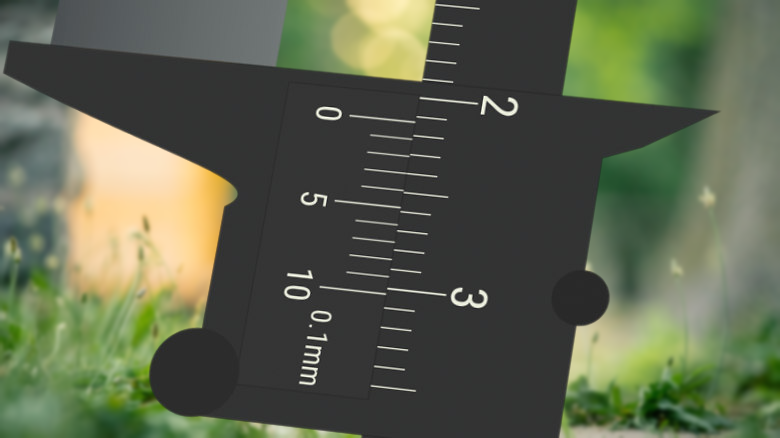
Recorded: **21.3** mm
